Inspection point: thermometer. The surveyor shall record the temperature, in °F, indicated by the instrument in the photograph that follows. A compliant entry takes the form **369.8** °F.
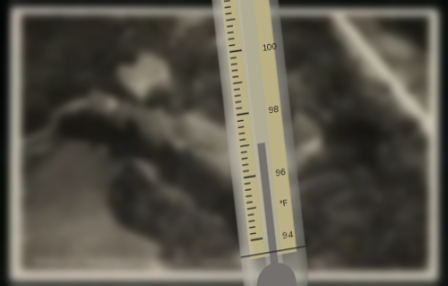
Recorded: **97** °F
